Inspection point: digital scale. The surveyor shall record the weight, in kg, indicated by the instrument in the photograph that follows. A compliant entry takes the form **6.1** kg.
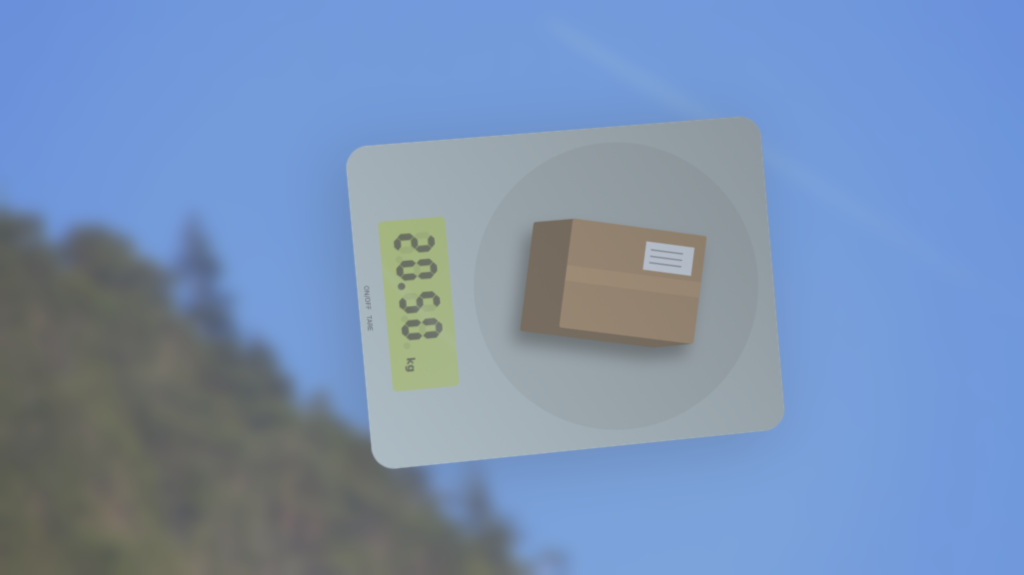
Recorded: **20.50** kg
